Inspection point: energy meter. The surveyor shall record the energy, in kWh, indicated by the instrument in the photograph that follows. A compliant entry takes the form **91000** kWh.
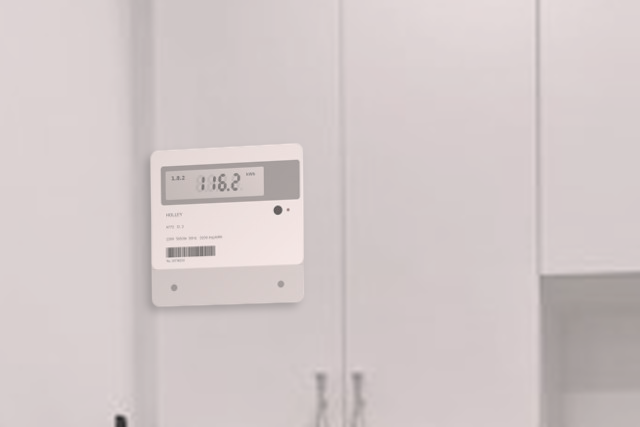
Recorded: **116.2** kWh
